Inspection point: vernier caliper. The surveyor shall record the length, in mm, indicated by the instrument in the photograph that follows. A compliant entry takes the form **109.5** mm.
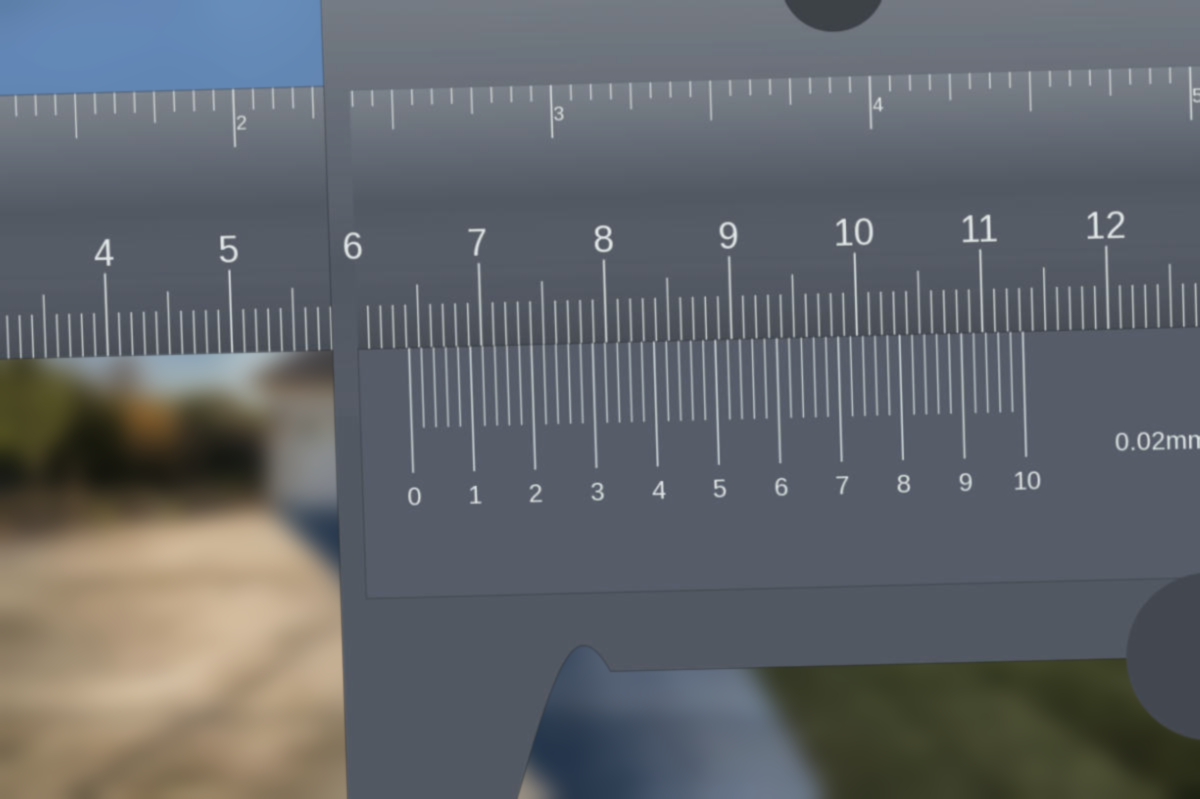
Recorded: **64.2** mm
